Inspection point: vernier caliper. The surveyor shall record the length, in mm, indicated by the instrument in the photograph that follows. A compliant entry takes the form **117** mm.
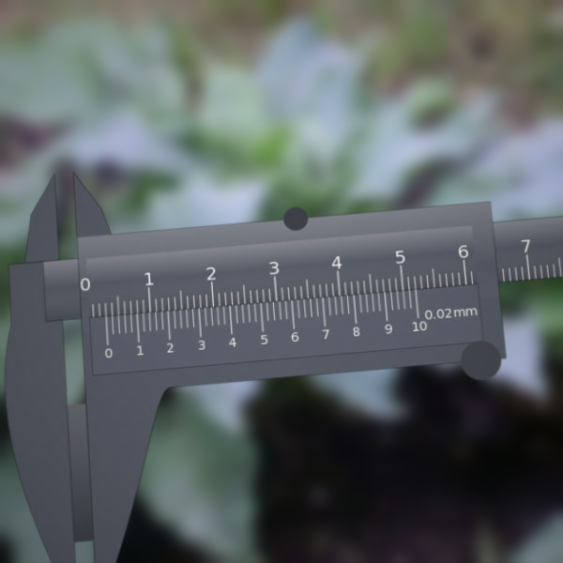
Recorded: **3.0** mm
